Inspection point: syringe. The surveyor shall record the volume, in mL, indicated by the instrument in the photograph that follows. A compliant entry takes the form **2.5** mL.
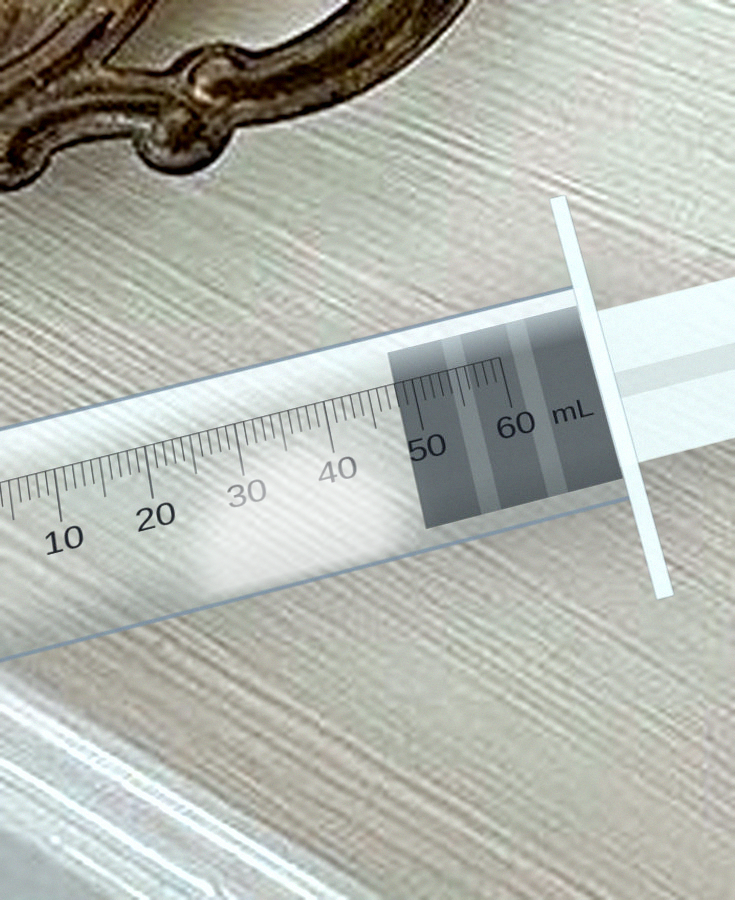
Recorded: **48** mL
